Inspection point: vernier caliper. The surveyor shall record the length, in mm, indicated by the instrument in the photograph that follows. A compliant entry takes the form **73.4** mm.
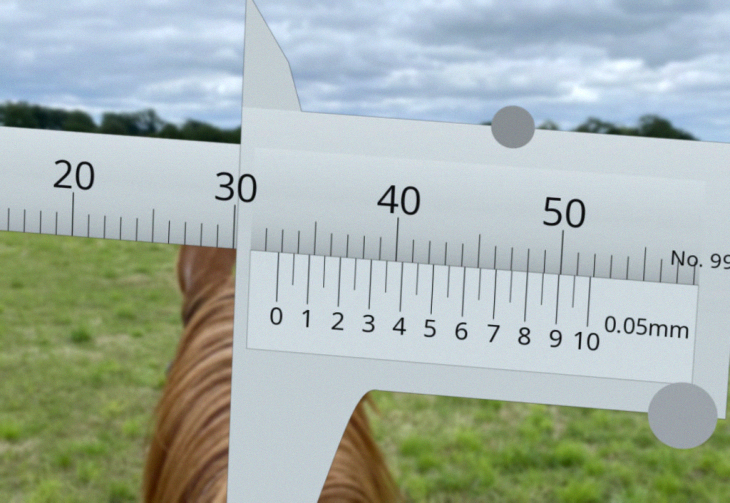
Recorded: **32.8** mm
